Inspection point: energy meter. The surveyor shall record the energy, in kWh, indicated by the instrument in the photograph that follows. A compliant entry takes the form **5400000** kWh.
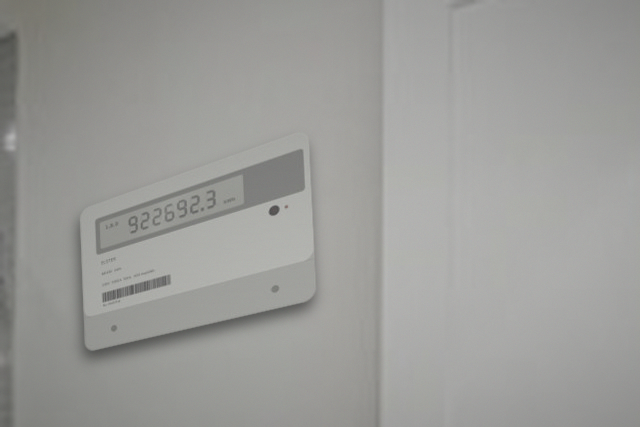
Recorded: **922692.3** kWh
